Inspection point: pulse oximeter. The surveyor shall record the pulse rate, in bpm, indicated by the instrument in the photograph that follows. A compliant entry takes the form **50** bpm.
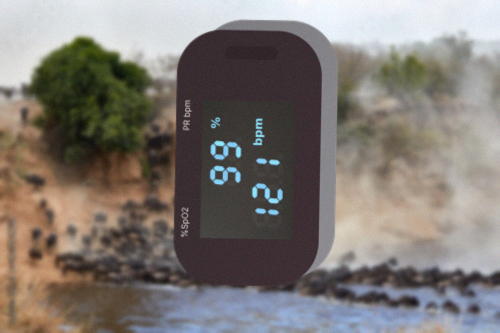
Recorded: **121** bpm
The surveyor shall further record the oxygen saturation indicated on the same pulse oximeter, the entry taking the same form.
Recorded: **99** %
